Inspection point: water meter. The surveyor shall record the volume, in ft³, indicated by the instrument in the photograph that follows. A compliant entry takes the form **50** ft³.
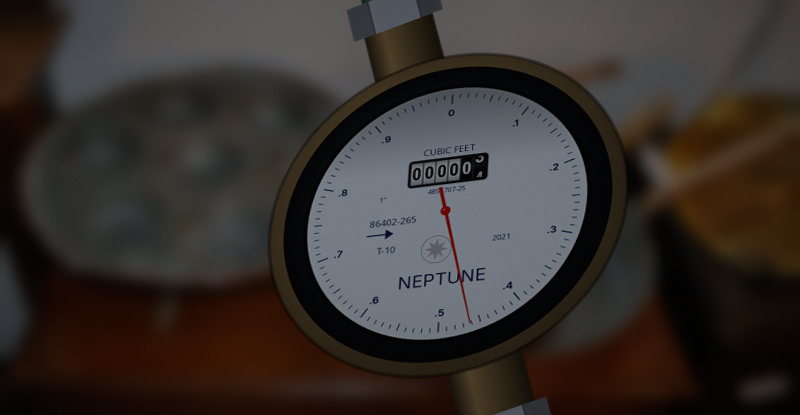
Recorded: **3.46** ft³
